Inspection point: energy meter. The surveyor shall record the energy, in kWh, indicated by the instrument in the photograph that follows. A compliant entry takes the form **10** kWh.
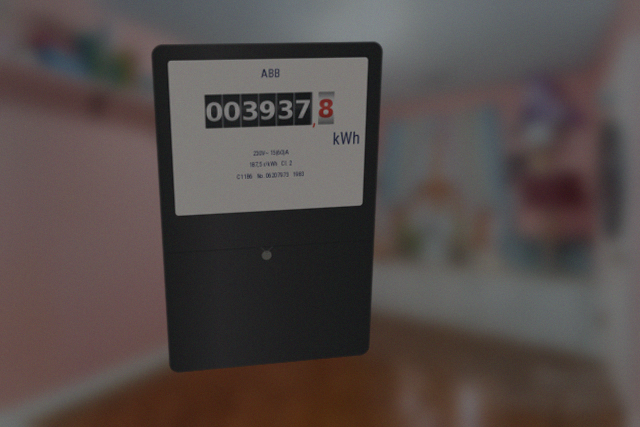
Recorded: **3937.8** kWh
